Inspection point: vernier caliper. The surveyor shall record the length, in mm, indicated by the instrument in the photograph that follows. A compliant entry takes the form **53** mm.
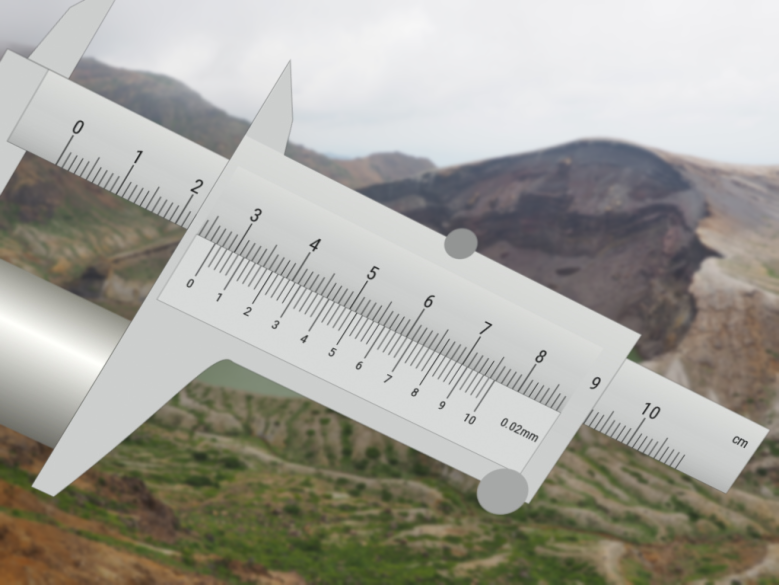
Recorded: **26.8** mm
